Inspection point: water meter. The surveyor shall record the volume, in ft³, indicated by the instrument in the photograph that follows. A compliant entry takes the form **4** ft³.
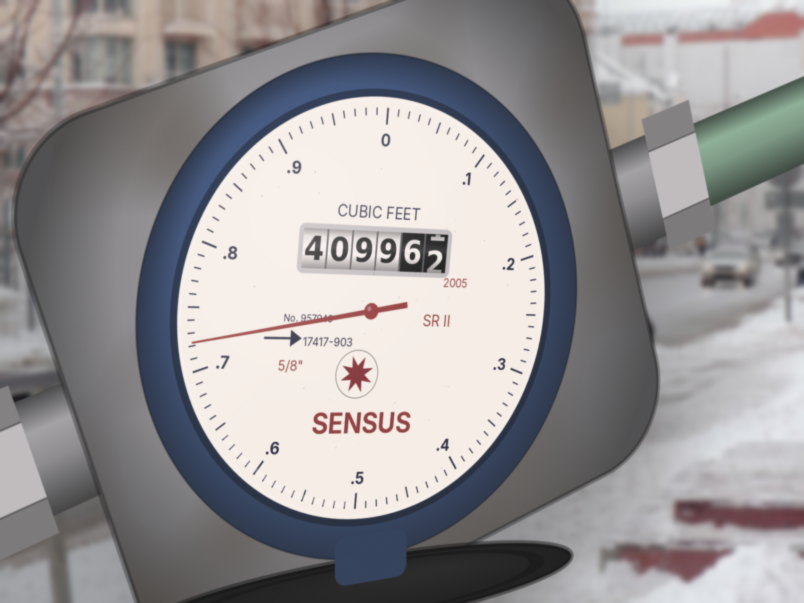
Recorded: **409961.72** ft³
